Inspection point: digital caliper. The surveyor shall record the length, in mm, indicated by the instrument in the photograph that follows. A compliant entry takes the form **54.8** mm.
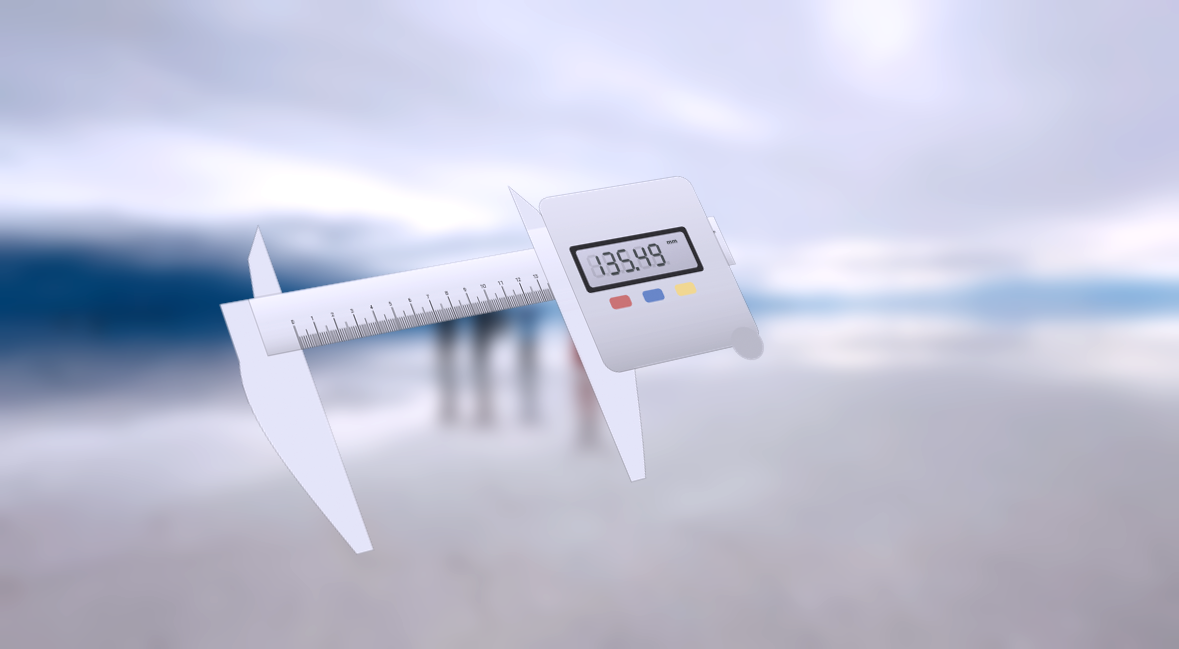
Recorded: **135.49** mm
